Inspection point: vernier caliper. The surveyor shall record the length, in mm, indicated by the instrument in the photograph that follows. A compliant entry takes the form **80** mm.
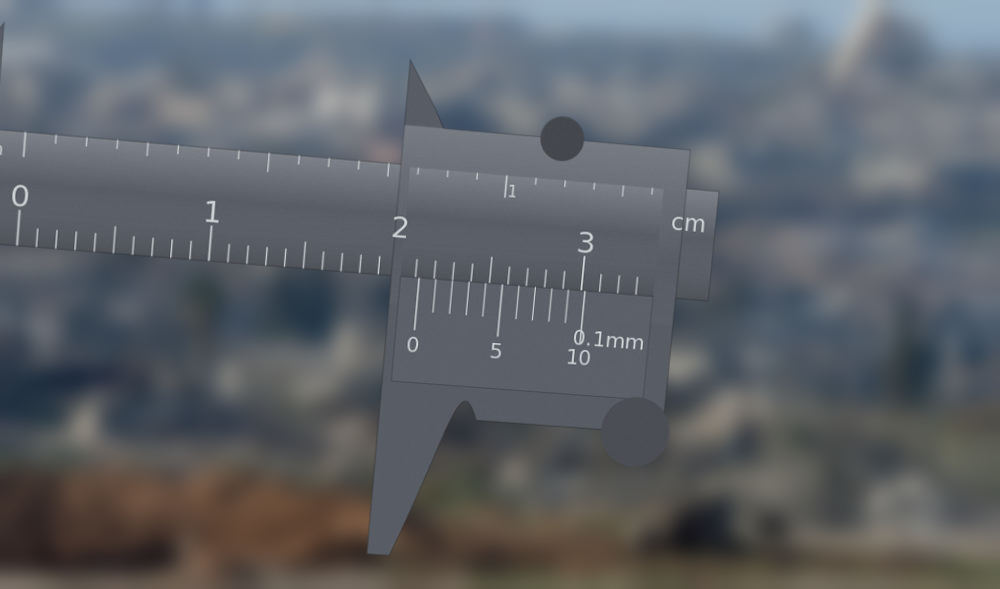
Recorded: **21.2** mm
